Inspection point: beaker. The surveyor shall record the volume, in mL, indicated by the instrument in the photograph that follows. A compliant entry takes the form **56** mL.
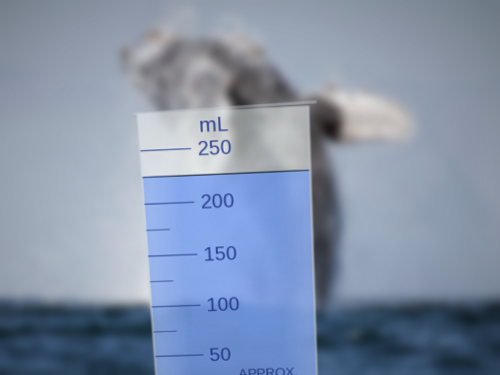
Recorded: **225** mL
